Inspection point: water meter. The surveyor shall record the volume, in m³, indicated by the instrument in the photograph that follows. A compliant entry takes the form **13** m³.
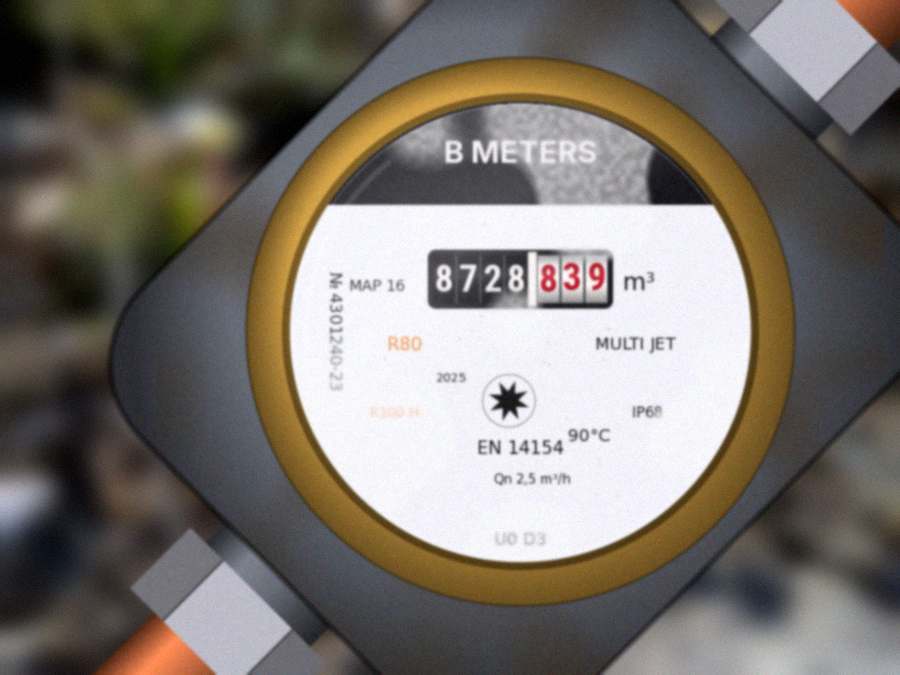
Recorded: **8728.839** m³
